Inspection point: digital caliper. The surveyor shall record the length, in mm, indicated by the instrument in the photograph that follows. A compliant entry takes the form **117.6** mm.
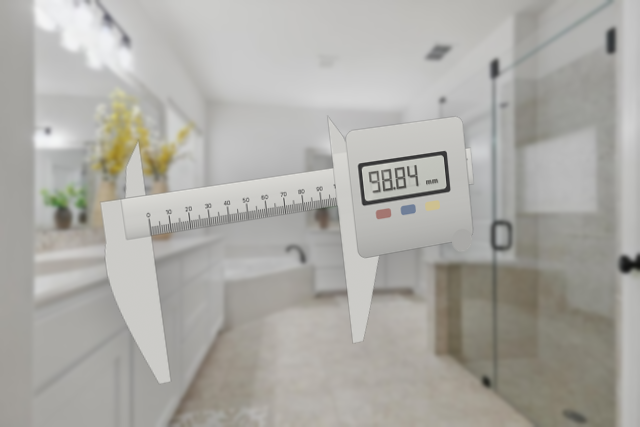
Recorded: **98.84** mm
